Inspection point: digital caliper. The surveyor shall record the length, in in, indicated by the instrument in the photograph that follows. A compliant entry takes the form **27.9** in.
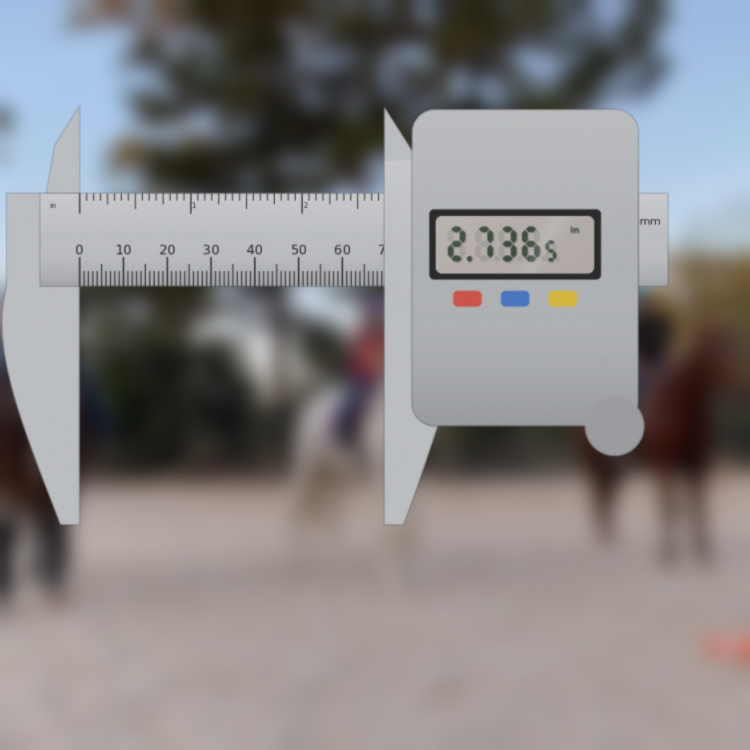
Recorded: **2.7365** in
